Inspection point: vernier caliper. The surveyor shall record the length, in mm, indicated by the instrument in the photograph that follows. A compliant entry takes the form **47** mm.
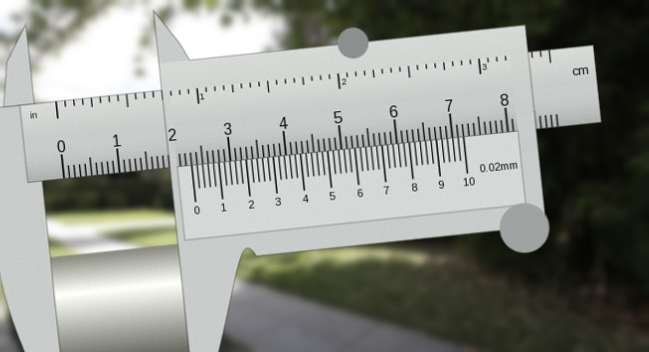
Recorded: **23.0** mm
